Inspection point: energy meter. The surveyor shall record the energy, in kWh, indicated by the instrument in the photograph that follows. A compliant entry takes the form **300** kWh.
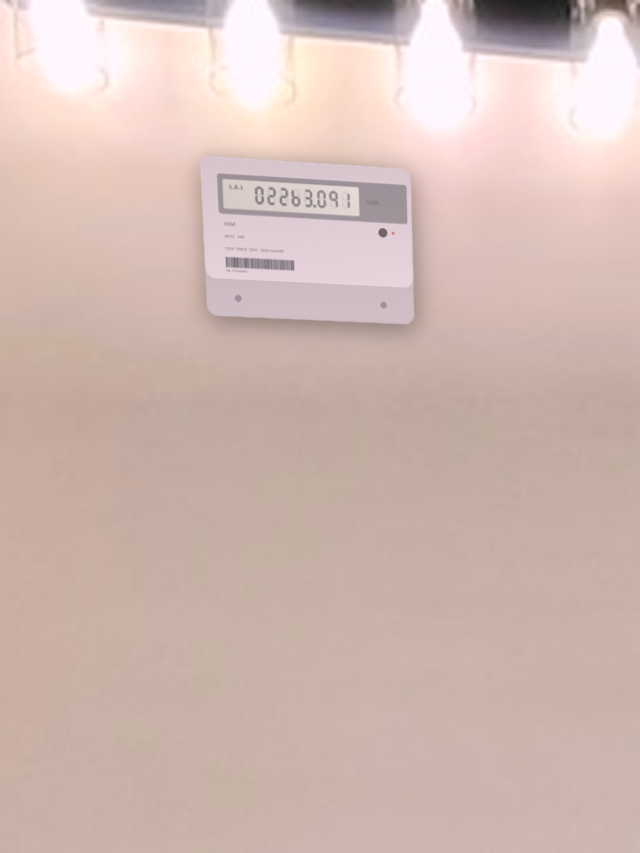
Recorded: **2263.091** kWh
